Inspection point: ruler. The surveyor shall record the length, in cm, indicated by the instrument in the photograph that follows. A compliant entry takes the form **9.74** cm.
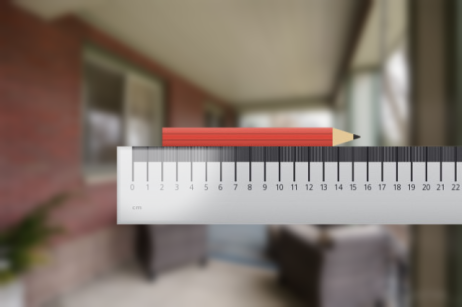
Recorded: **13.5** cm
